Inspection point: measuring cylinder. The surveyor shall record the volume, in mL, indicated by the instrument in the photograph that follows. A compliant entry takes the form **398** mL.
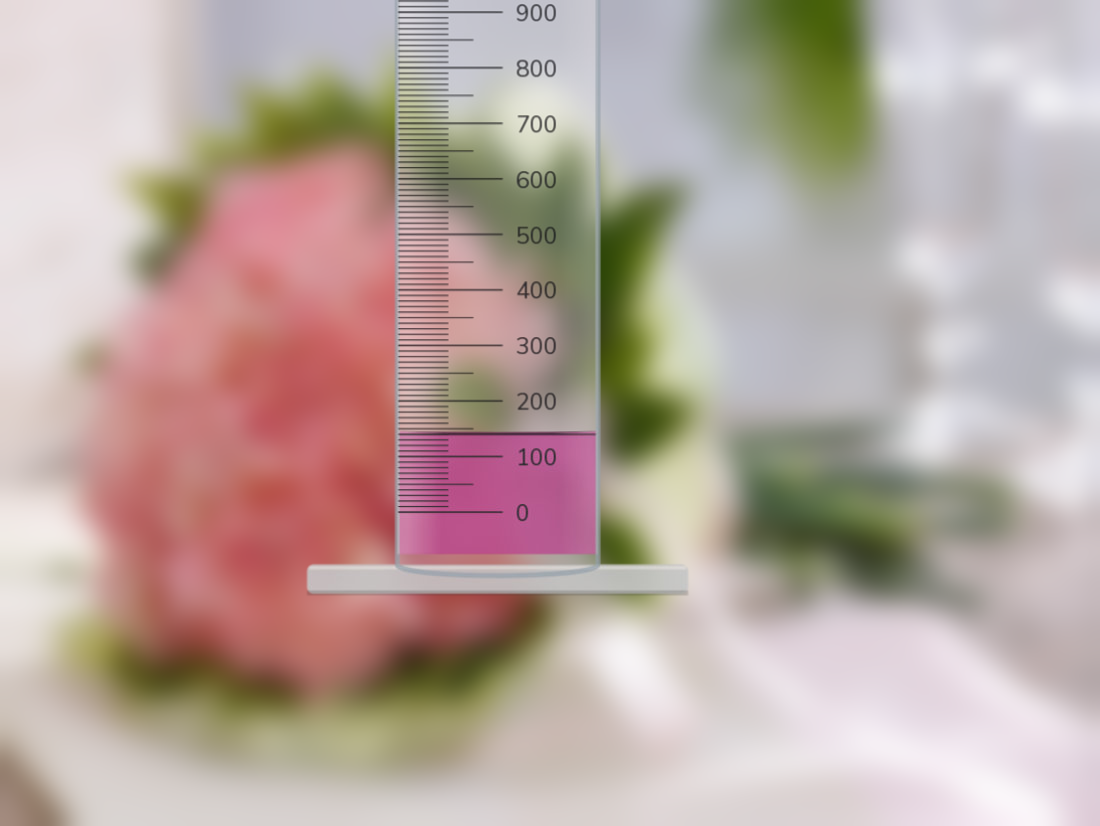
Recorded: **140** mL
